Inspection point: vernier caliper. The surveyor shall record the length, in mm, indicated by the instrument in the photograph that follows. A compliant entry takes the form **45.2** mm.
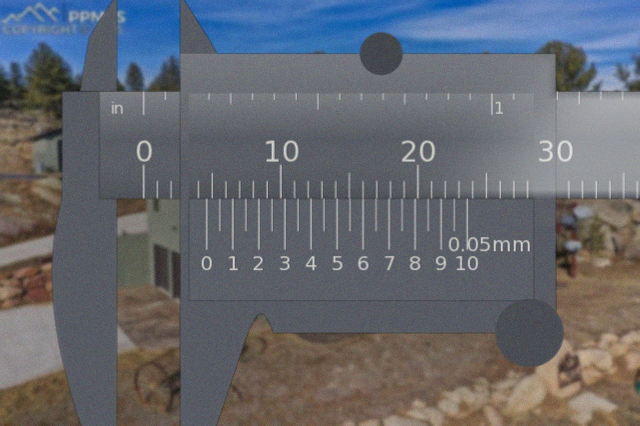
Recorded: **4.6** mm
